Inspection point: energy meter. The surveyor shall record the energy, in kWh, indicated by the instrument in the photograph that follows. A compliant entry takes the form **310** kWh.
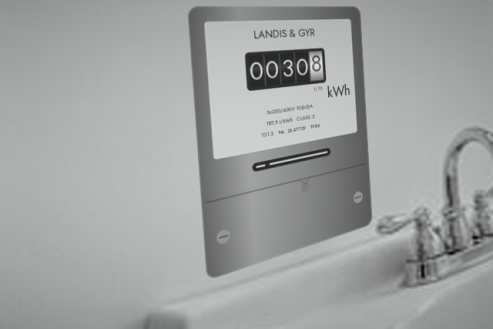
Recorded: **30.8** kWh
